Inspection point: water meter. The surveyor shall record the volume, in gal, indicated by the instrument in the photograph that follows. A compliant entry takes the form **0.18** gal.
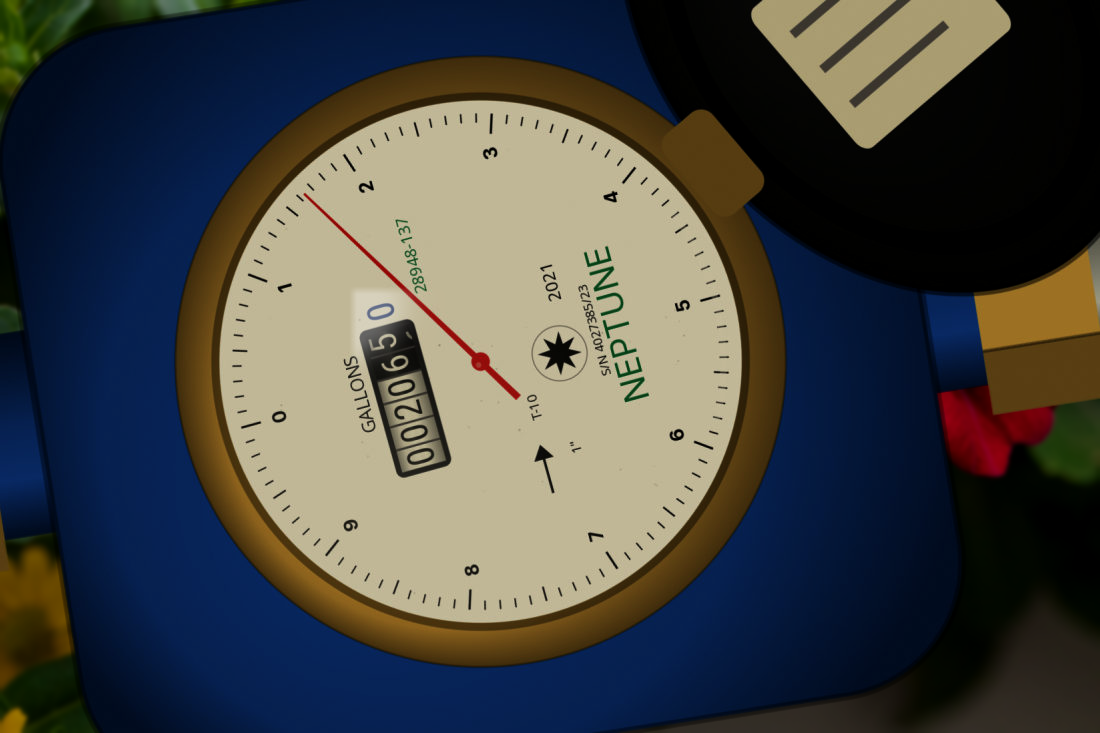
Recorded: **20651.6** gal
